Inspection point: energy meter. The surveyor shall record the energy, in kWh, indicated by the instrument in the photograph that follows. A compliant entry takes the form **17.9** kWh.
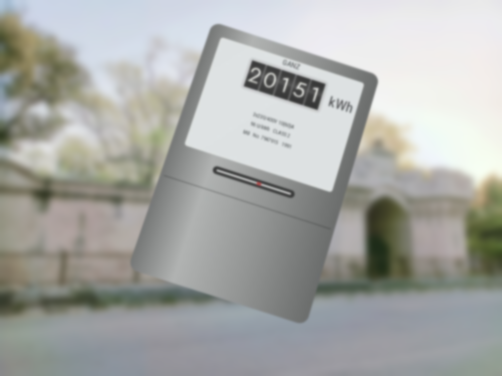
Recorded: **20151** kWh
